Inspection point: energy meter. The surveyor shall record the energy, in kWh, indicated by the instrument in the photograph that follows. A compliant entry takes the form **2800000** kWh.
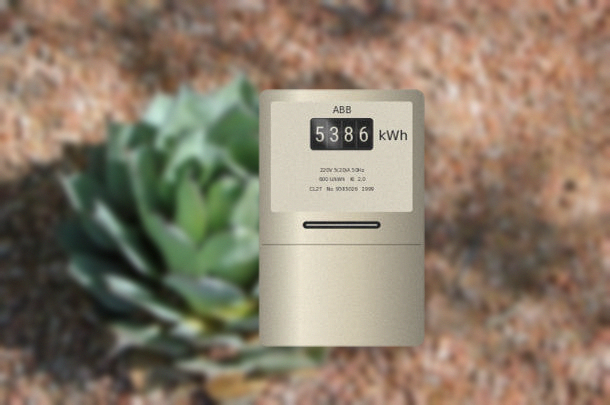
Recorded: **5386** kWh
